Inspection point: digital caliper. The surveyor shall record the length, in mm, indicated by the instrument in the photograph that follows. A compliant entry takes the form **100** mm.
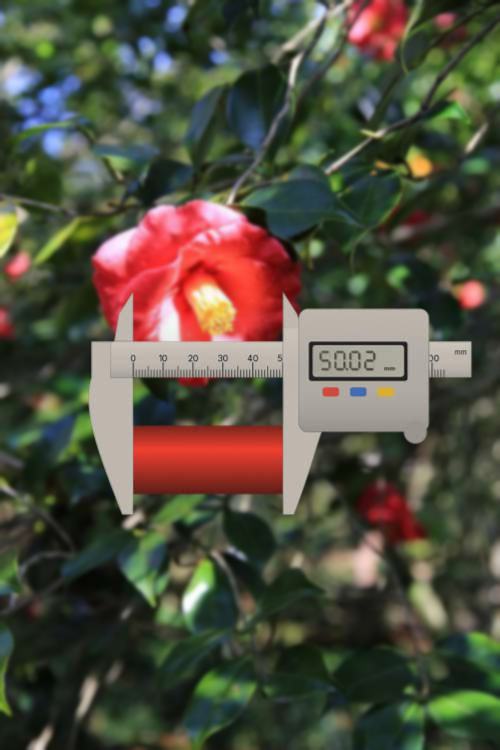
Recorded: **50.02** mm
